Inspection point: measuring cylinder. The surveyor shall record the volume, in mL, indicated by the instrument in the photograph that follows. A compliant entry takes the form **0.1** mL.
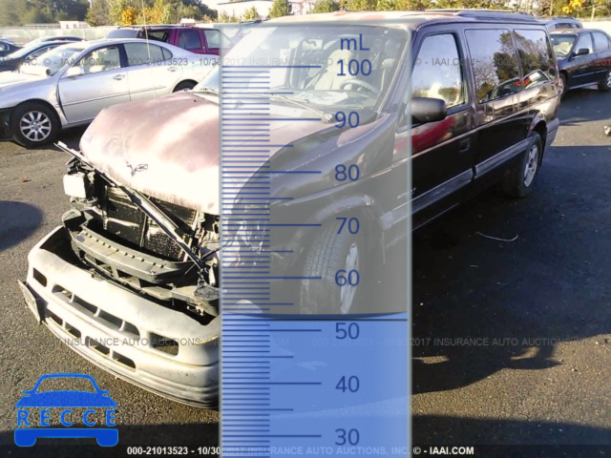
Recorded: **52** mL
